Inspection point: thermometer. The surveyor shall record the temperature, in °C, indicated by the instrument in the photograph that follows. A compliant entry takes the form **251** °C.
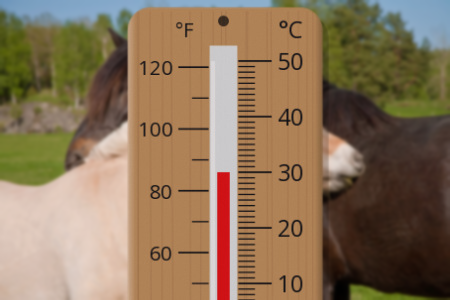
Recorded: **30** °C
